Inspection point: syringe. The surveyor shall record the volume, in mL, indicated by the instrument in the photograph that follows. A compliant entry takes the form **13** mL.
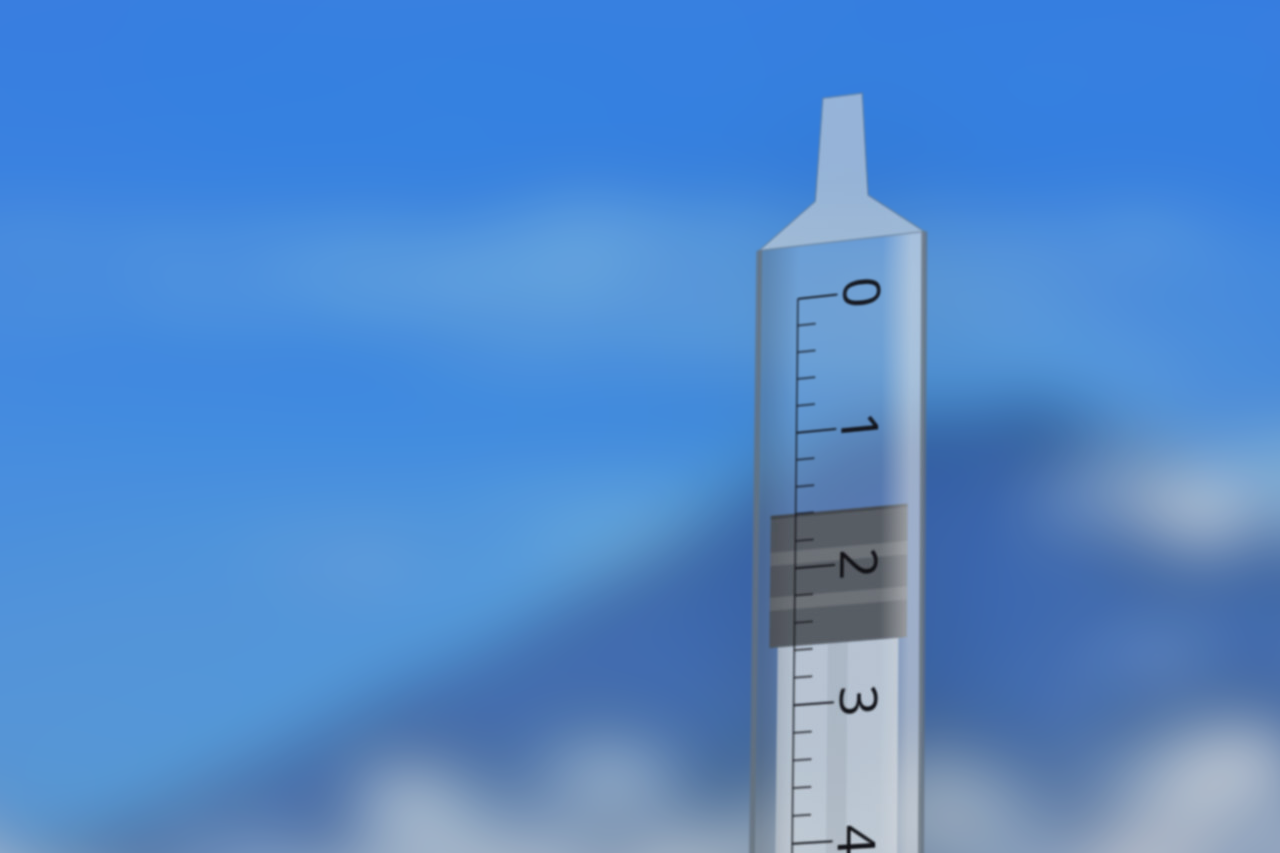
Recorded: **1.6** mL
